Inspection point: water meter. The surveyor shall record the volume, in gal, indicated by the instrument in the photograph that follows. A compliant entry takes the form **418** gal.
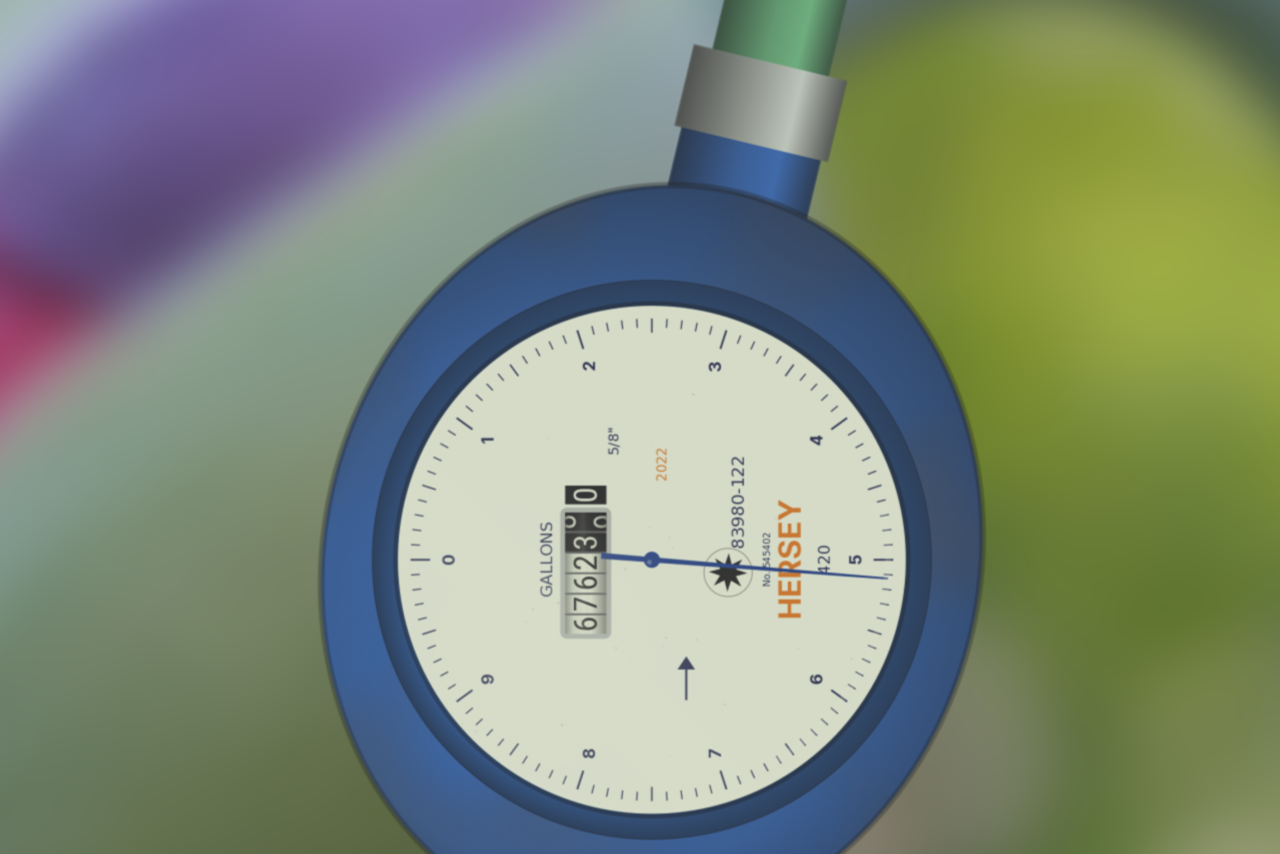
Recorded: **6762385.1** gal
